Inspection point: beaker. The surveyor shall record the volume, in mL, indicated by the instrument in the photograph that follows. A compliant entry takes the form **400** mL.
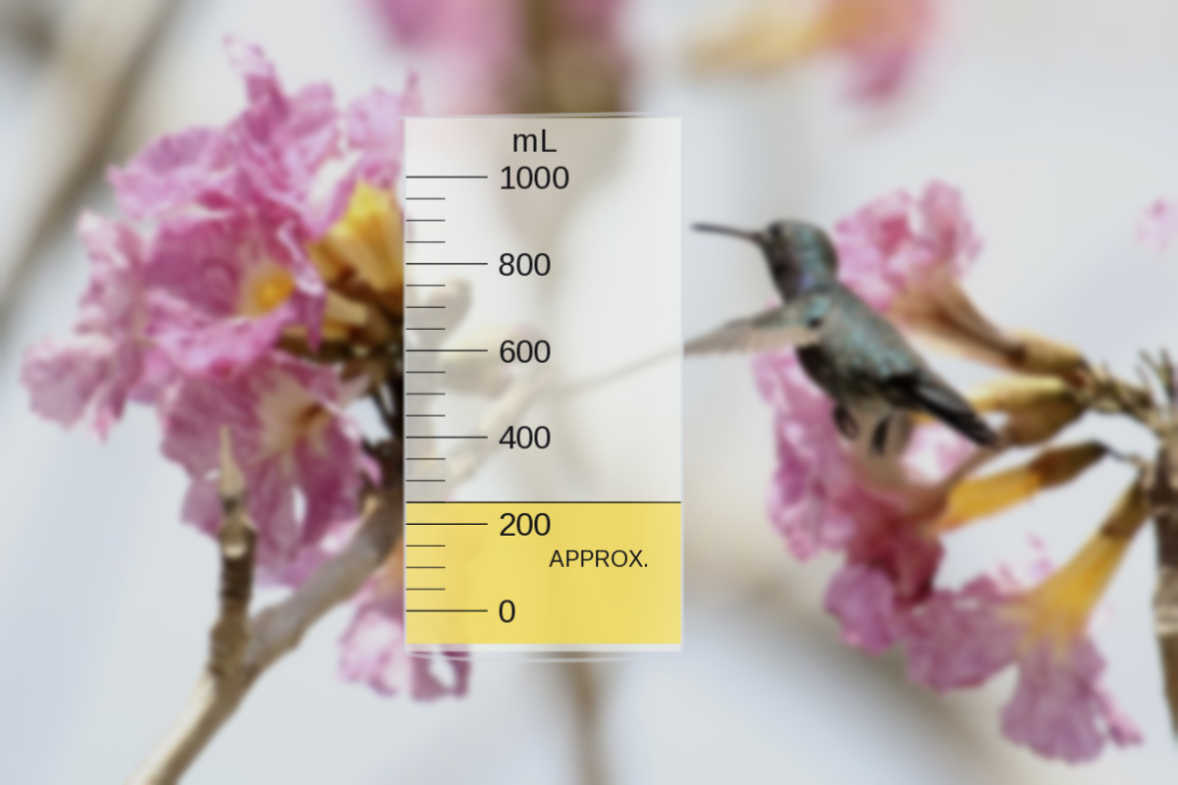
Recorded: **250** mL
